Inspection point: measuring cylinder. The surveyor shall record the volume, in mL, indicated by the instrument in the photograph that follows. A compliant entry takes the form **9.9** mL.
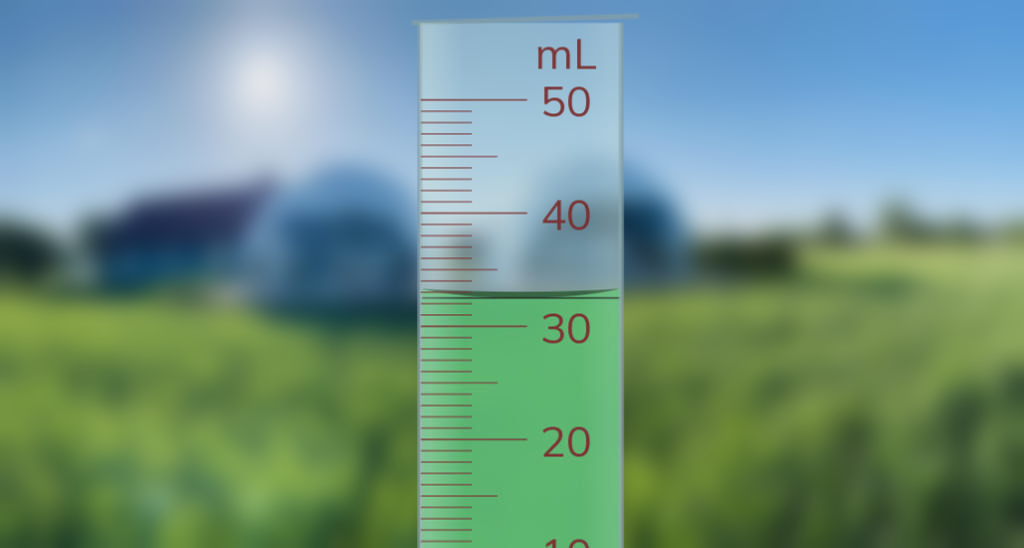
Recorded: **32.5** mL
